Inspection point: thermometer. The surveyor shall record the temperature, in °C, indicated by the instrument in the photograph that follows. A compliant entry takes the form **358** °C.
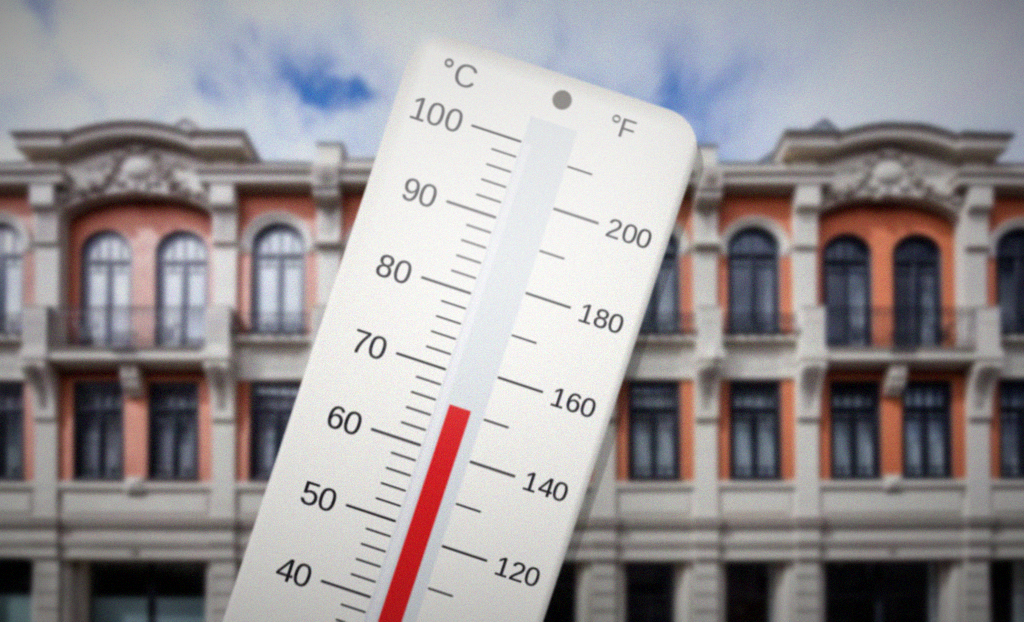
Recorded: **66** °C
